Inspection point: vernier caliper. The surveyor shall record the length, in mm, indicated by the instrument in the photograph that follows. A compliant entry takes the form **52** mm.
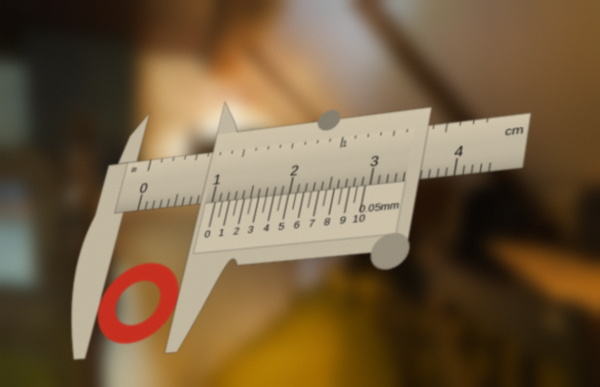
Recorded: **10.4** mm
